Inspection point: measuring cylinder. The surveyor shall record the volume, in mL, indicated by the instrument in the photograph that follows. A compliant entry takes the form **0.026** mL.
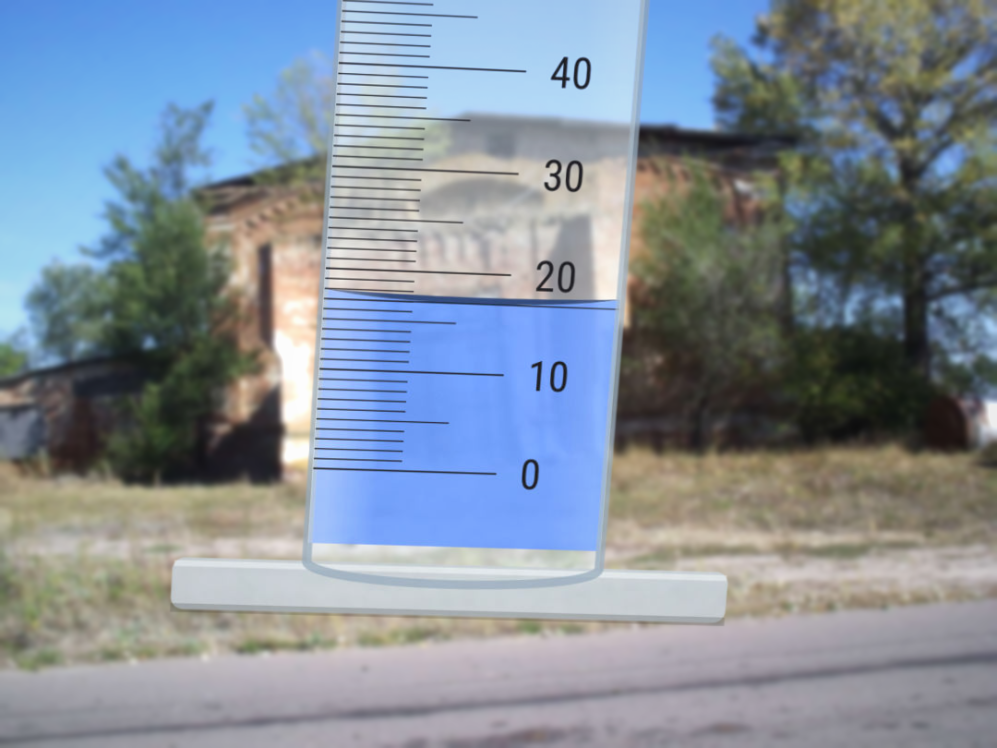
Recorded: **17** mL
